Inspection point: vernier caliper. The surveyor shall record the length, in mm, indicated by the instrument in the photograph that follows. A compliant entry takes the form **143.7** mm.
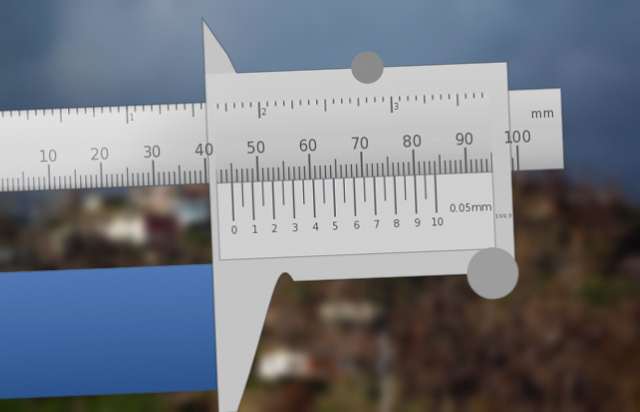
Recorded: **45.0** mm
